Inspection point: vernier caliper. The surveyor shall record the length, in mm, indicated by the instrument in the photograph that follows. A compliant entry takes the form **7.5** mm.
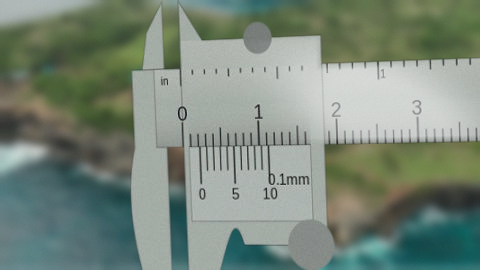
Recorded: **2.2** mm
